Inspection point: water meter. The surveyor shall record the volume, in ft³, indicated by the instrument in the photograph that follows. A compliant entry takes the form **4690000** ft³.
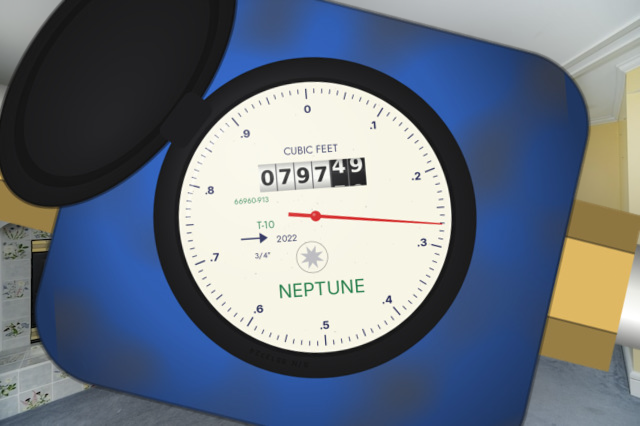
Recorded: **79749.27** ft³
